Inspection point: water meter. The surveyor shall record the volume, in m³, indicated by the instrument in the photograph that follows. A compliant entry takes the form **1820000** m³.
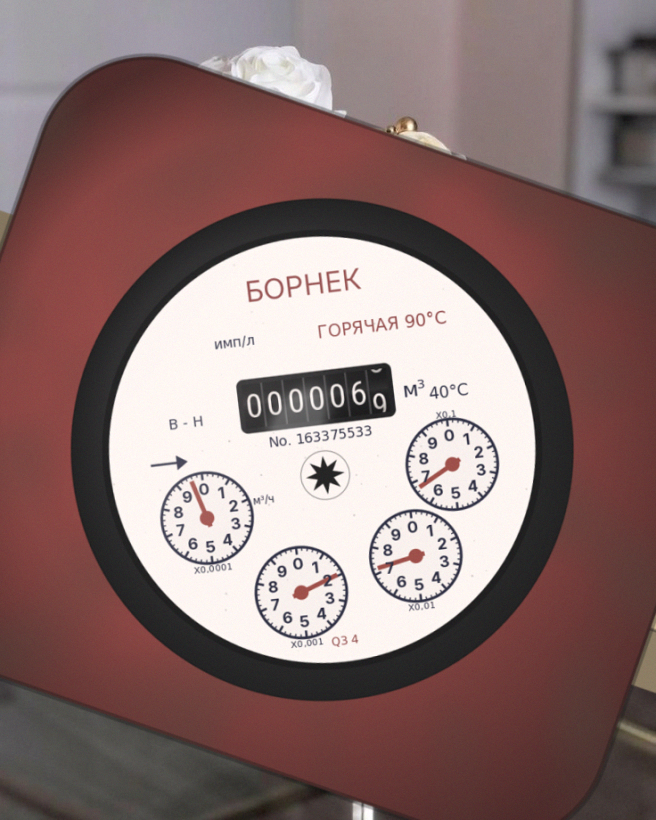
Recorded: **68.6719** m³
